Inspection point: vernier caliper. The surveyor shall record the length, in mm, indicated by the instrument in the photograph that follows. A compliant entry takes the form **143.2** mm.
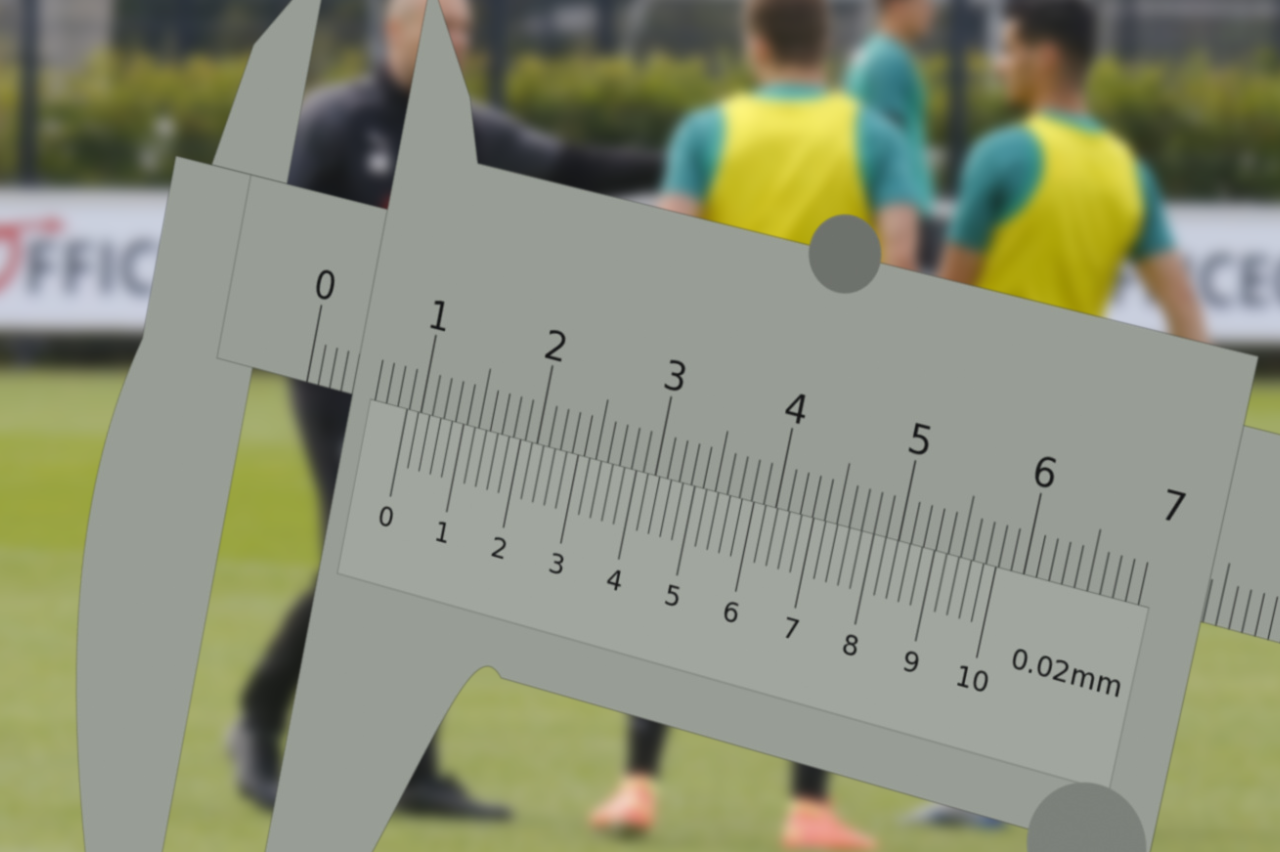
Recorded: **8.8** mm
